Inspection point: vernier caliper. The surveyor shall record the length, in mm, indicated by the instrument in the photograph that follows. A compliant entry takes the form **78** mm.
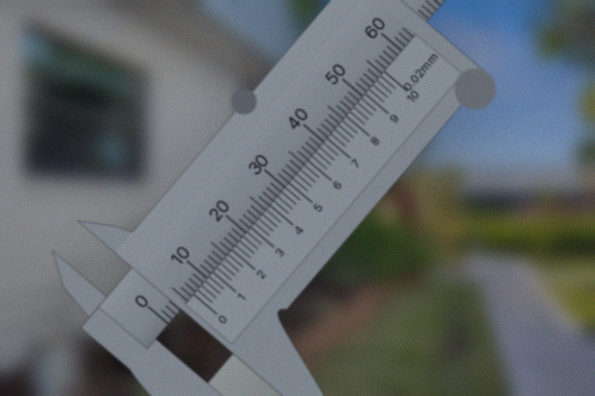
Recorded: **6.5** mm
